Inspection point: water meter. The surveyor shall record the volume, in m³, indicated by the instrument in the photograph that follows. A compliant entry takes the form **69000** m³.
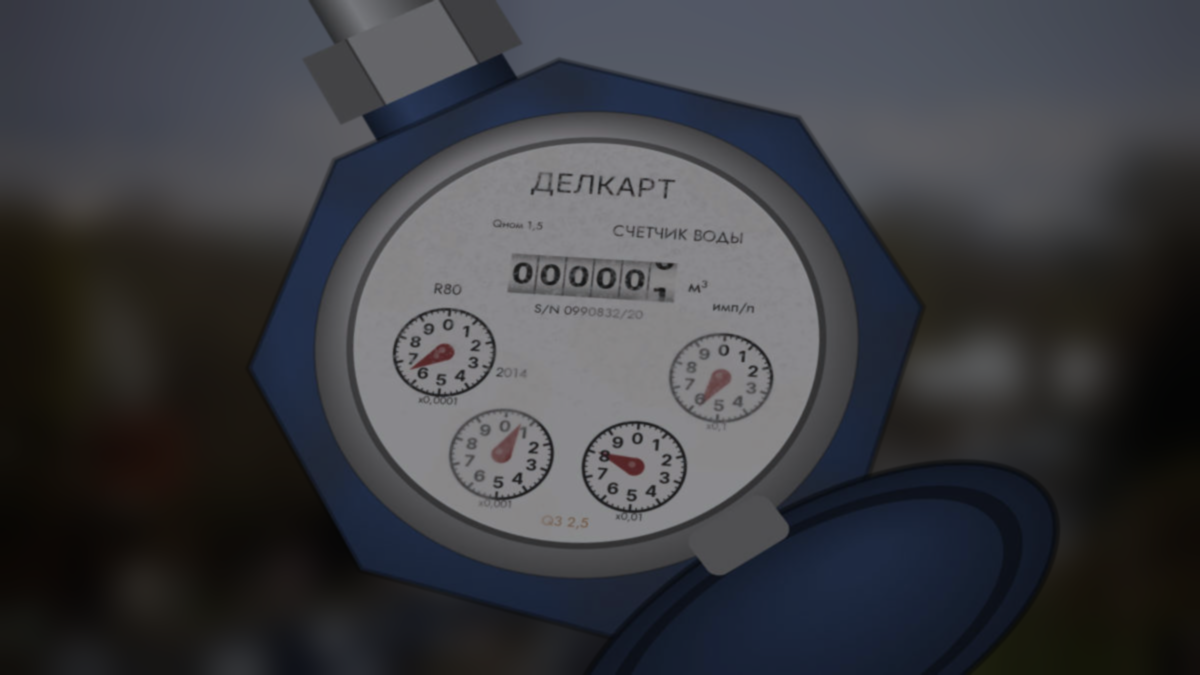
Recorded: **0.5806** m³
